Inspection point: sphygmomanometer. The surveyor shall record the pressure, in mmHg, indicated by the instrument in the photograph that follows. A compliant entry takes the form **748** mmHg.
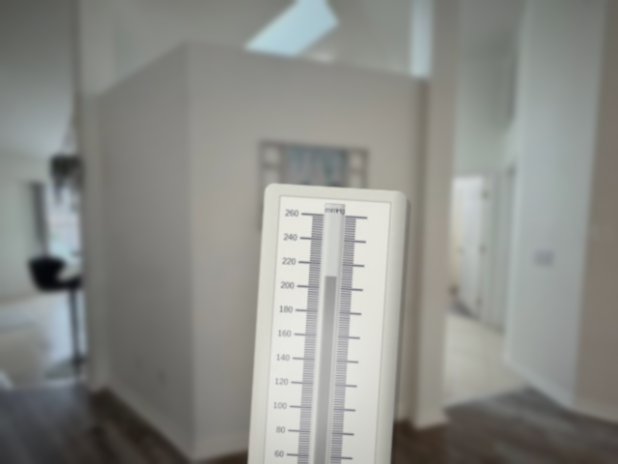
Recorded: **210** mmHg
